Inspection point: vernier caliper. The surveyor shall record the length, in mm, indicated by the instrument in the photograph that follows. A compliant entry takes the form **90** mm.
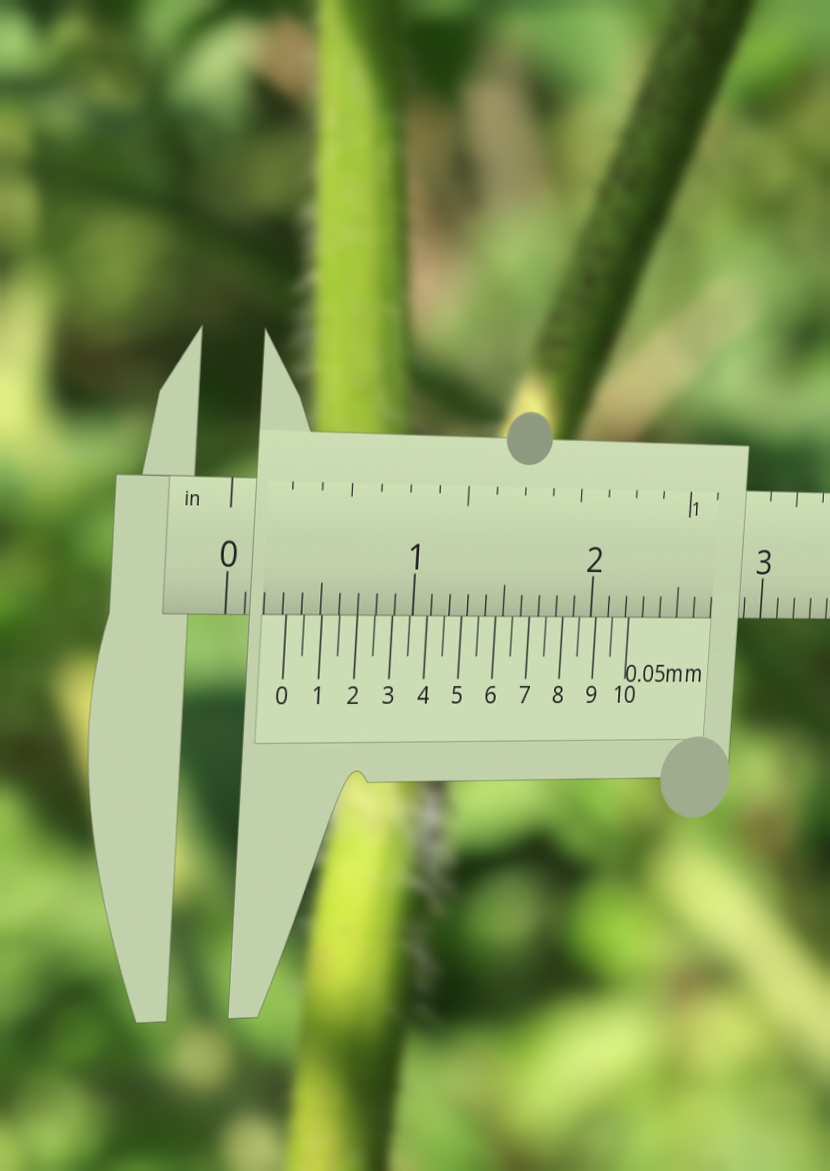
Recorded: **3.2** mm
